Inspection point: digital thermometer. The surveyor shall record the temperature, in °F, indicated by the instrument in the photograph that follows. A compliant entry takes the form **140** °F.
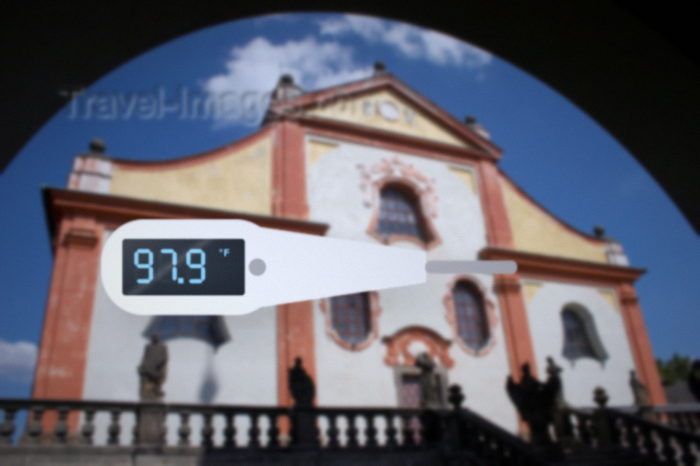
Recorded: **97.9** °F
